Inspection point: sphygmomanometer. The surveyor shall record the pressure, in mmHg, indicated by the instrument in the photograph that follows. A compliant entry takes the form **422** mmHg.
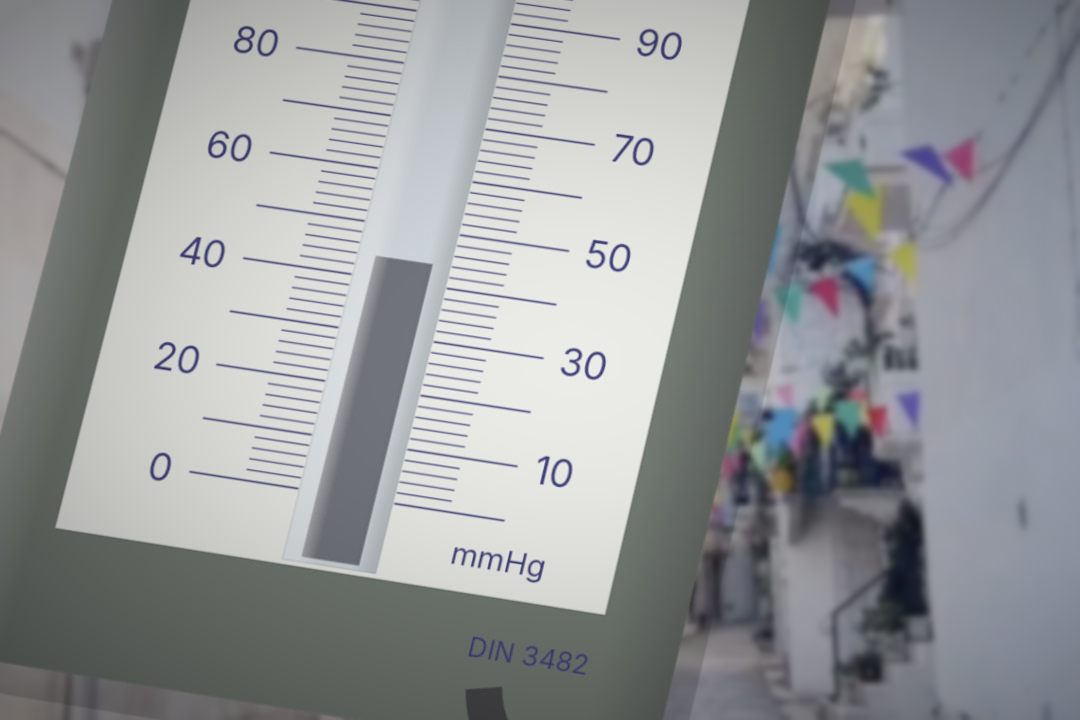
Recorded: **44** mmHg
